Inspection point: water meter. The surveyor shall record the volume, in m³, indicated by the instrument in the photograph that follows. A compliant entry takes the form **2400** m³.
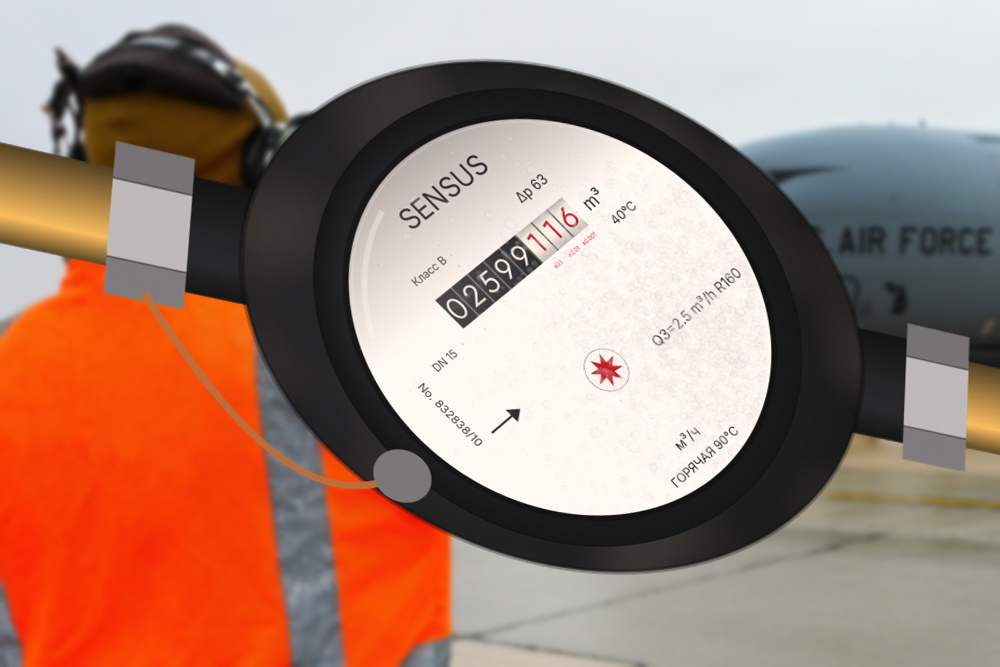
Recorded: **2599.116** m³
